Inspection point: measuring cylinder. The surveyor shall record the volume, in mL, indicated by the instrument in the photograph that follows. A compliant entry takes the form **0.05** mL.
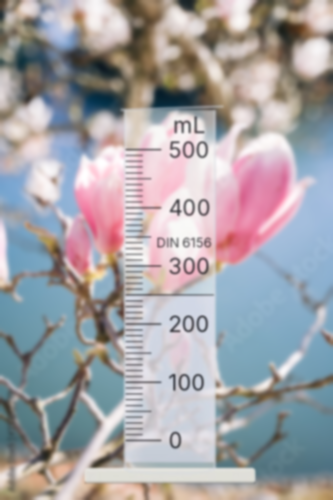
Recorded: **250** mL
